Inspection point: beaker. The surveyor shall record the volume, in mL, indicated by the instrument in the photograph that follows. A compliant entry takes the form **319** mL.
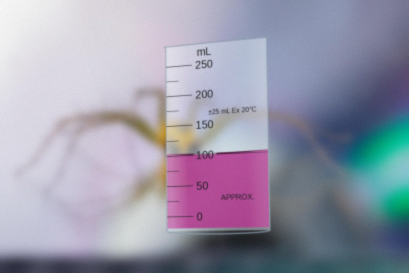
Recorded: **100** mL
